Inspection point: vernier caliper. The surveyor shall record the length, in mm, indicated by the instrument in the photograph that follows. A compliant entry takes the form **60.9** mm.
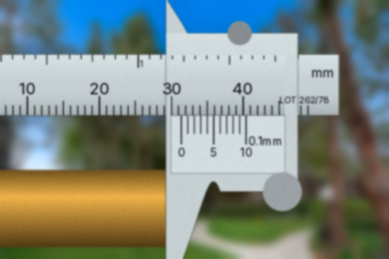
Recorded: **31.4** mm
